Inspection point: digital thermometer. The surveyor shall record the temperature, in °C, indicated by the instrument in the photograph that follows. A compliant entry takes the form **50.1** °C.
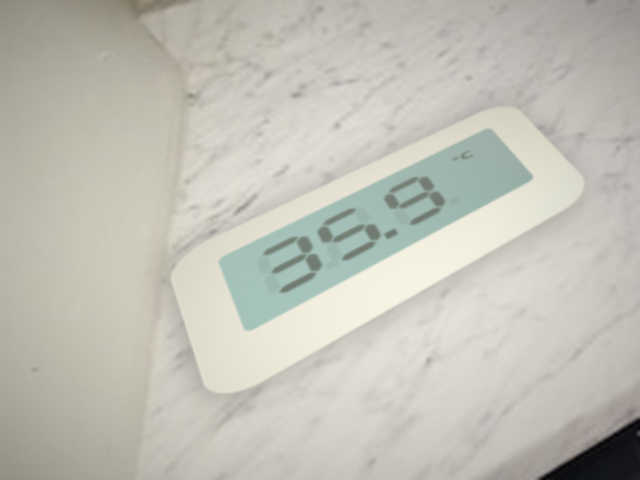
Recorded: **35.9** °C
